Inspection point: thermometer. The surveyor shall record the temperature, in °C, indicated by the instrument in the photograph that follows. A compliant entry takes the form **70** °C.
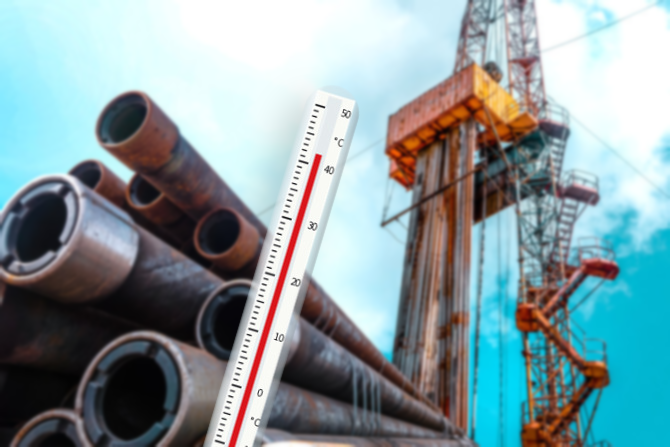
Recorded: **42** °C
